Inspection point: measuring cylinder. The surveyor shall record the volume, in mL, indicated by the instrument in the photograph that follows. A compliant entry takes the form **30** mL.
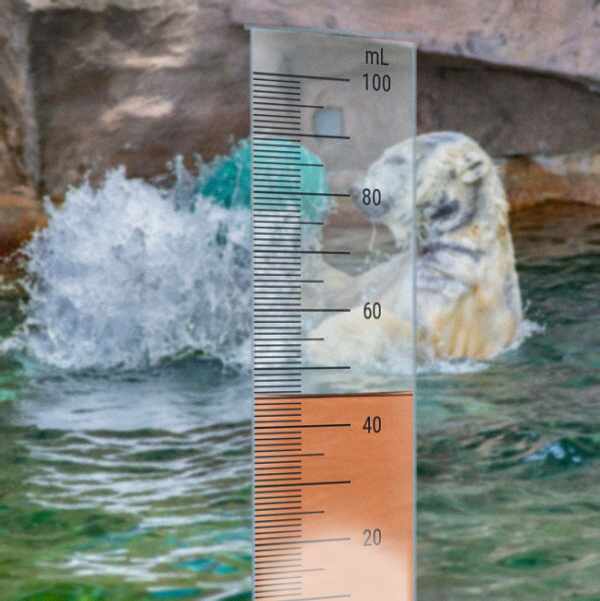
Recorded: **45** mL
